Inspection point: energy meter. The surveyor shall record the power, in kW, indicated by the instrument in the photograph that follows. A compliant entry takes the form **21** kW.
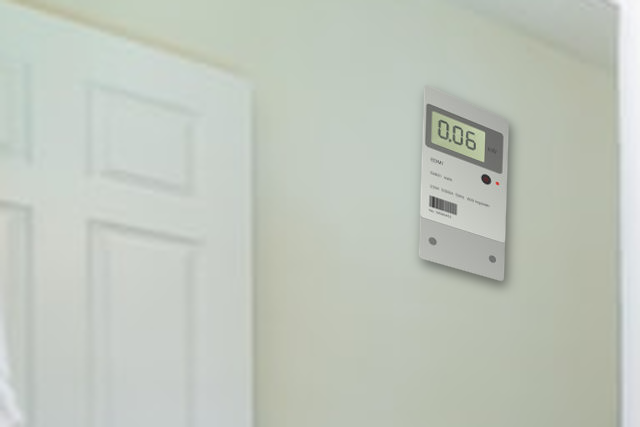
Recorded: **0.06** kW
